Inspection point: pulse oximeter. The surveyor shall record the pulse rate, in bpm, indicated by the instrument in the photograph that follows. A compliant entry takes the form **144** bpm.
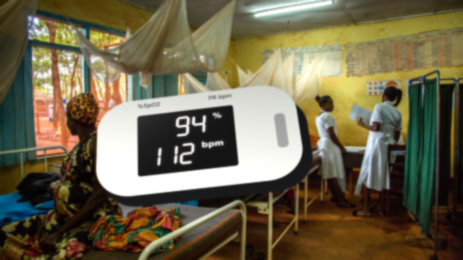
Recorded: **112** bpm
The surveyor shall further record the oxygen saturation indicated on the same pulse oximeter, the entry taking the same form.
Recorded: **94** %
